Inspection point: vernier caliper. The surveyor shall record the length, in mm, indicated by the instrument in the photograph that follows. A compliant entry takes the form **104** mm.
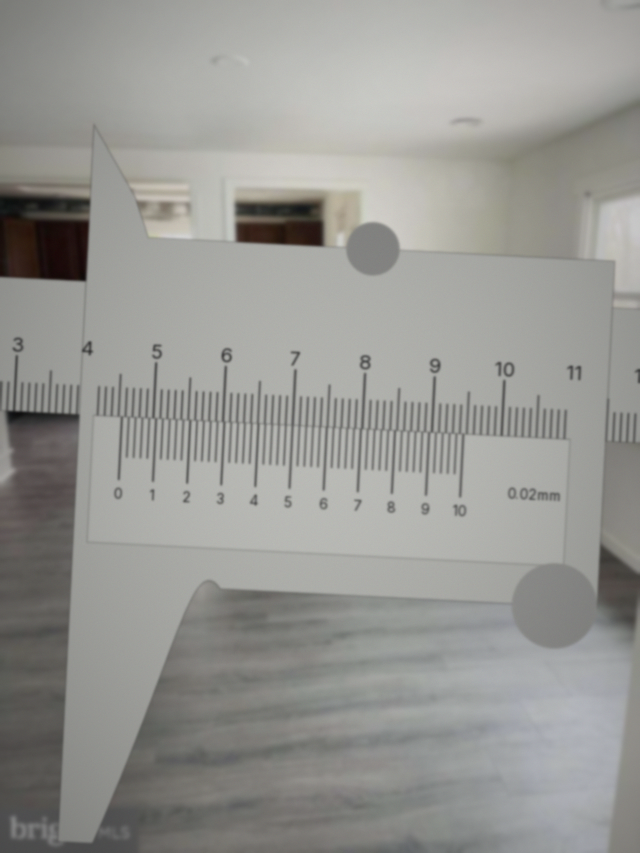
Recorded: **45.5** mm
